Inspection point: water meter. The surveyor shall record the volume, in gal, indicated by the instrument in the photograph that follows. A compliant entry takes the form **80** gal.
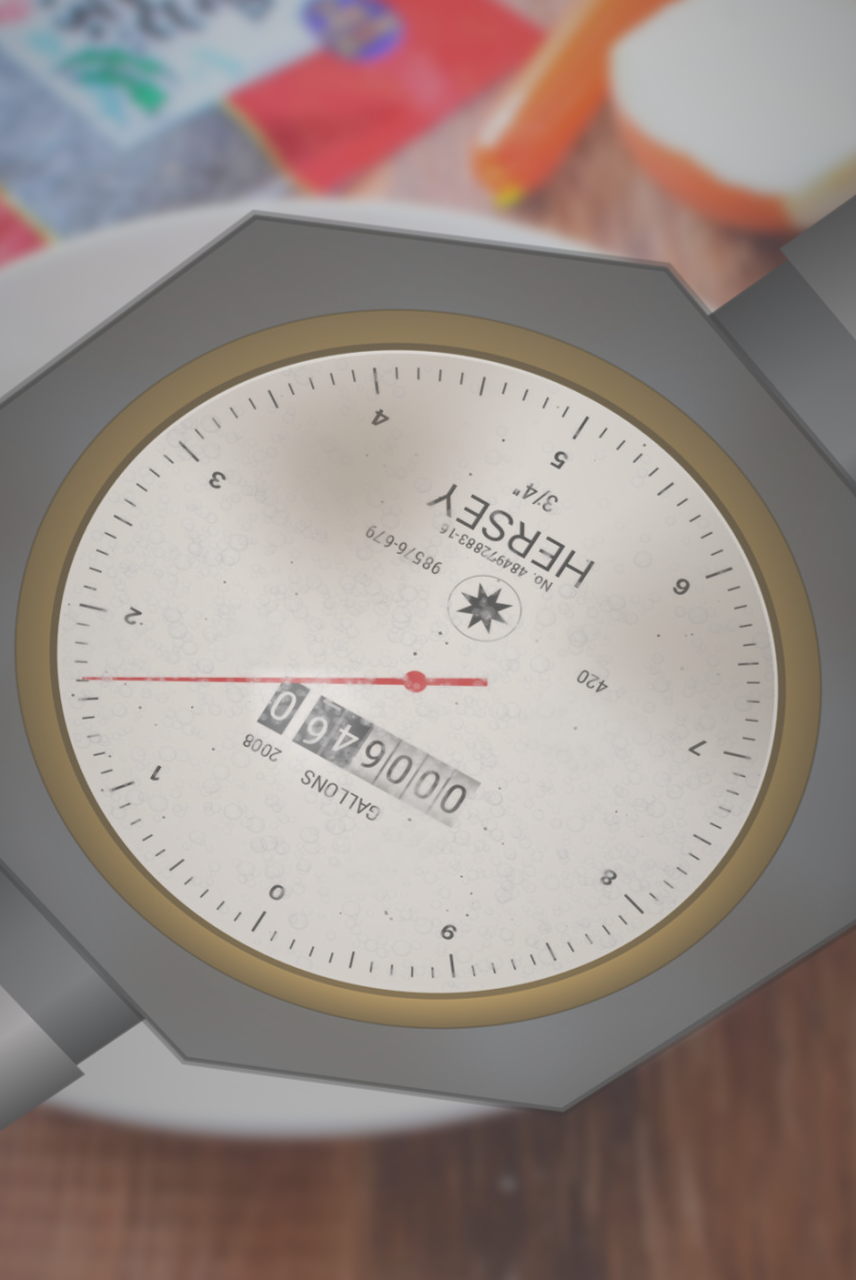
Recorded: **6461.6** gal
